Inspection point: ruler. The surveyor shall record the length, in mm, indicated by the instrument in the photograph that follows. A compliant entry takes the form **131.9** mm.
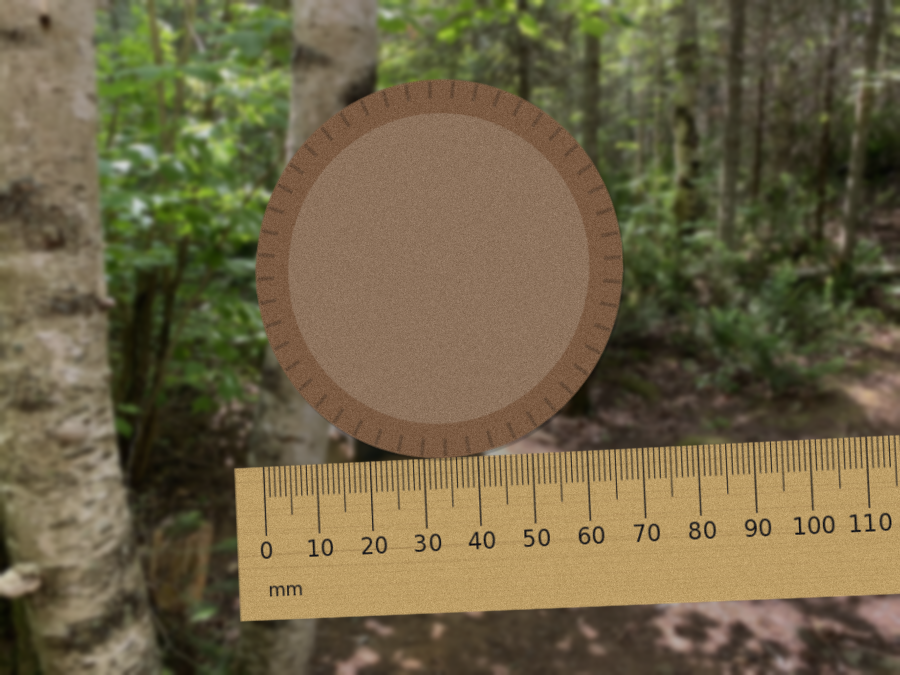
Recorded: **68** mm
